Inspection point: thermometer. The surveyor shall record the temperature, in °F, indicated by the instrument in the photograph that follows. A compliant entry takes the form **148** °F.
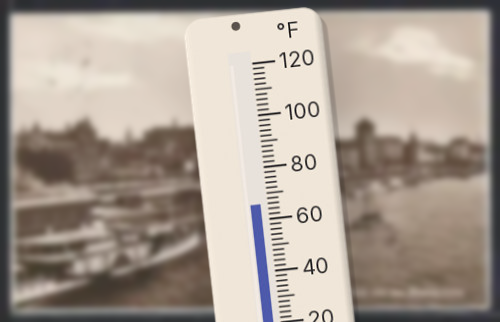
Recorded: **66** °F
